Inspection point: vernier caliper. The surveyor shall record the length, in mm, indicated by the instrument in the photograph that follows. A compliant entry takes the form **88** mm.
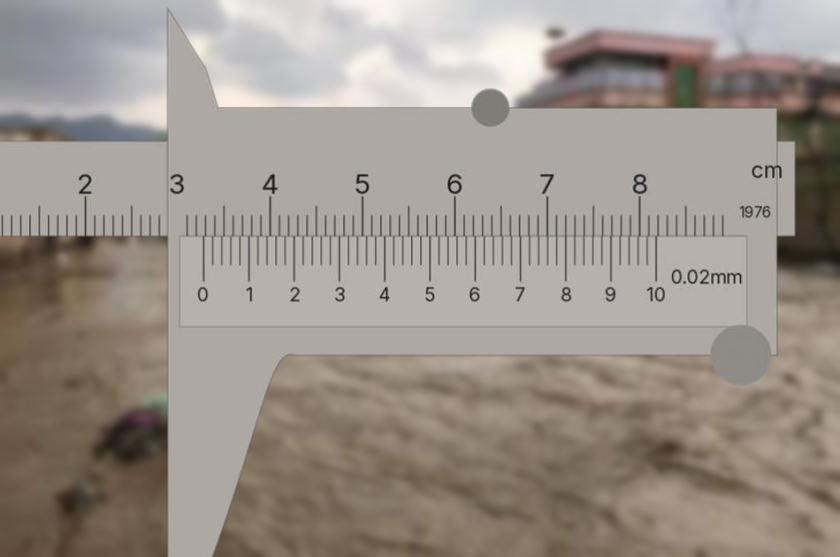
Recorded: **32.8** mm
